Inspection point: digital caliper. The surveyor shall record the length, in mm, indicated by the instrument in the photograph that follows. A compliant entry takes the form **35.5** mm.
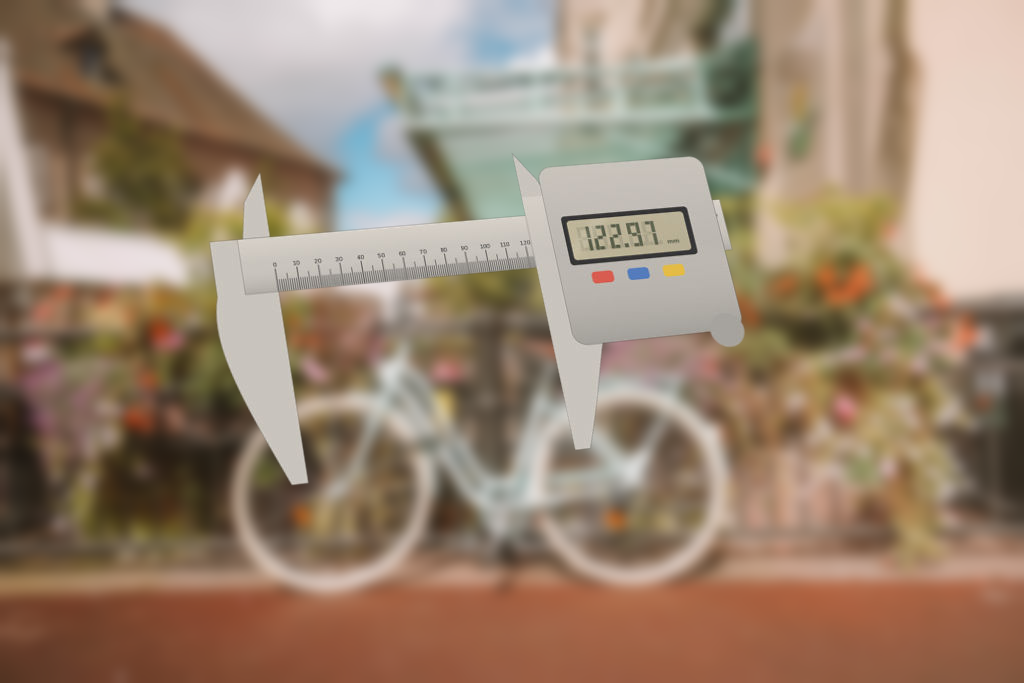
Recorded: **122.97** mm
